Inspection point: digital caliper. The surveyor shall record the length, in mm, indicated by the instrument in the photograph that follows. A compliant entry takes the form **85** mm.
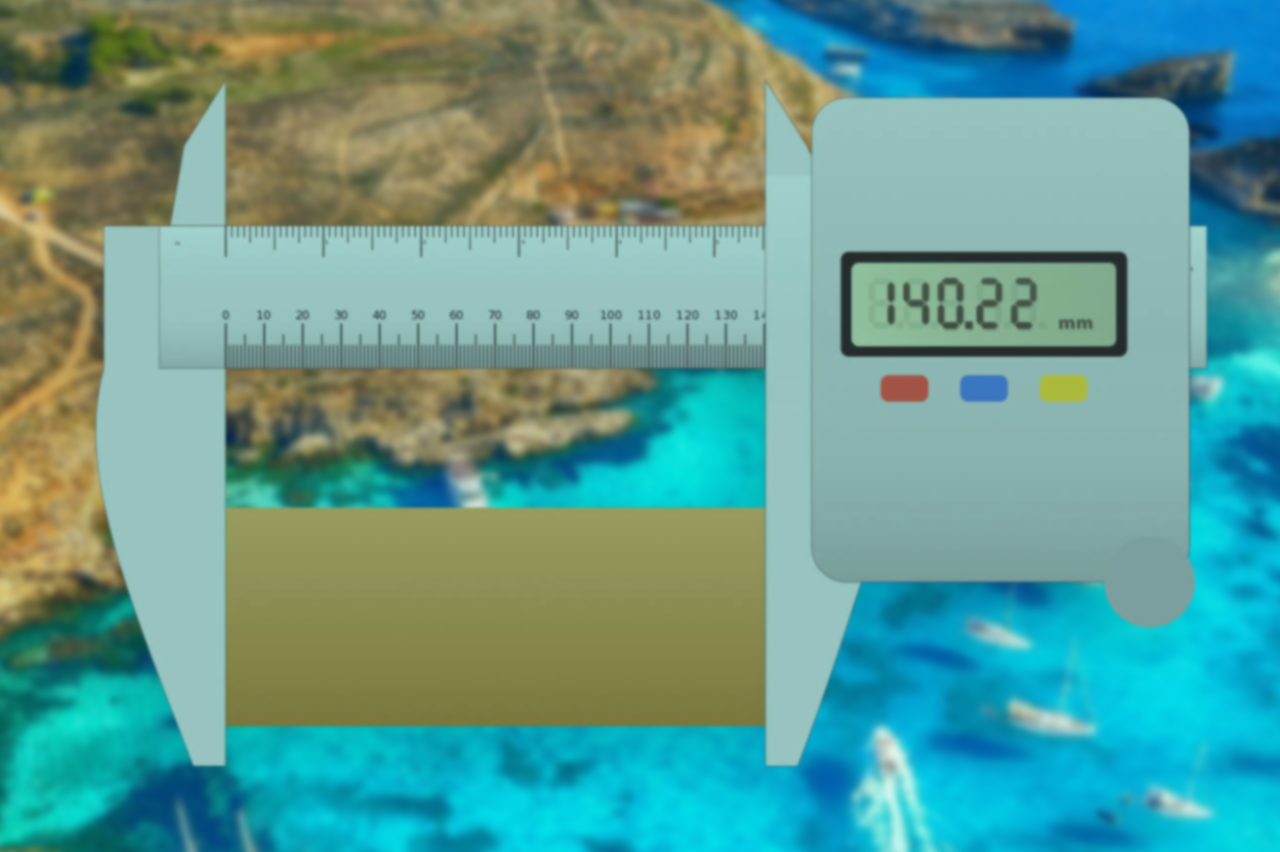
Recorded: **140.22** mm
